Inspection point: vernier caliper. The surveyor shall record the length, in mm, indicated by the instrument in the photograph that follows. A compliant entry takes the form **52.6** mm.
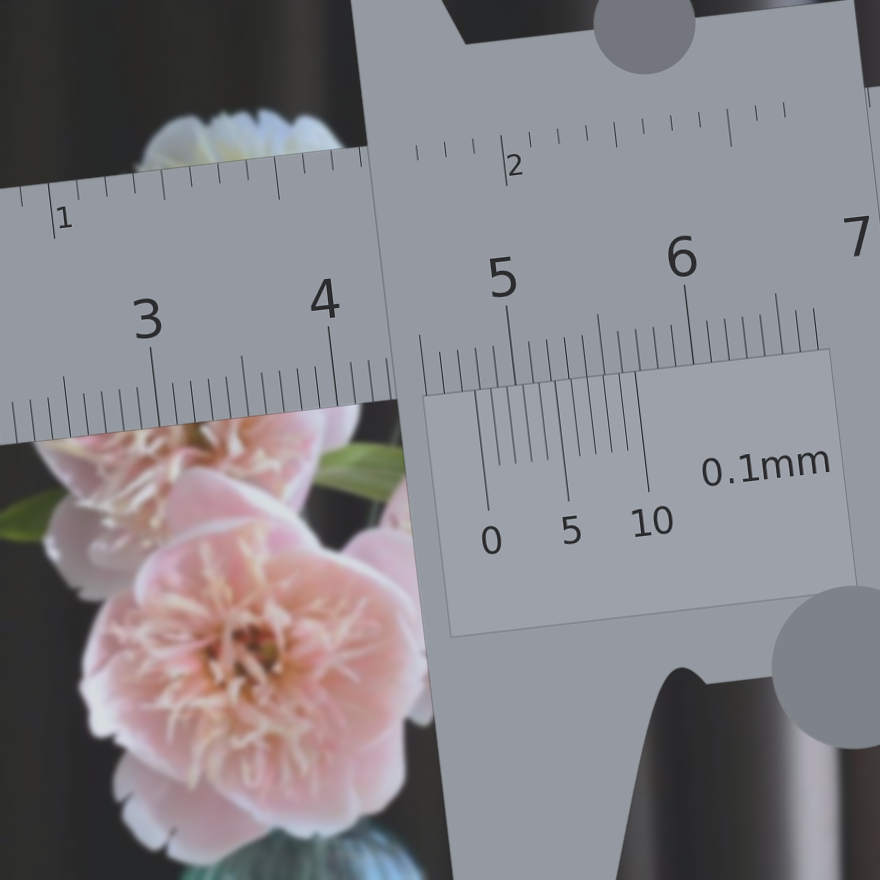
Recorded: **47.7** mm
